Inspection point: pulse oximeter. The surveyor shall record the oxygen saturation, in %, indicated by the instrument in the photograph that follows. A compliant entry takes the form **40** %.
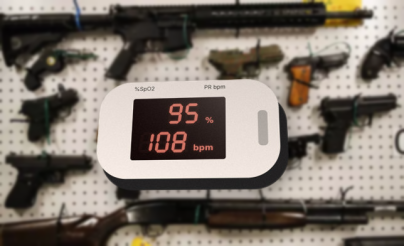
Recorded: **95** %
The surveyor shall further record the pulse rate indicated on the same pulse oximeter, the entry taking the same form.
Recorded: **108** bpm
